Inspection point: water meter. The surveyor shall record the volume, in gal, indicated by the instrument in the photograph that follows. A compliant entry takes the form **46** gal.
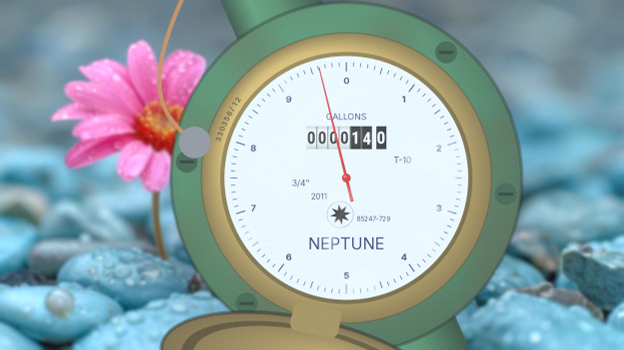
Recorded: **139.6** gal
